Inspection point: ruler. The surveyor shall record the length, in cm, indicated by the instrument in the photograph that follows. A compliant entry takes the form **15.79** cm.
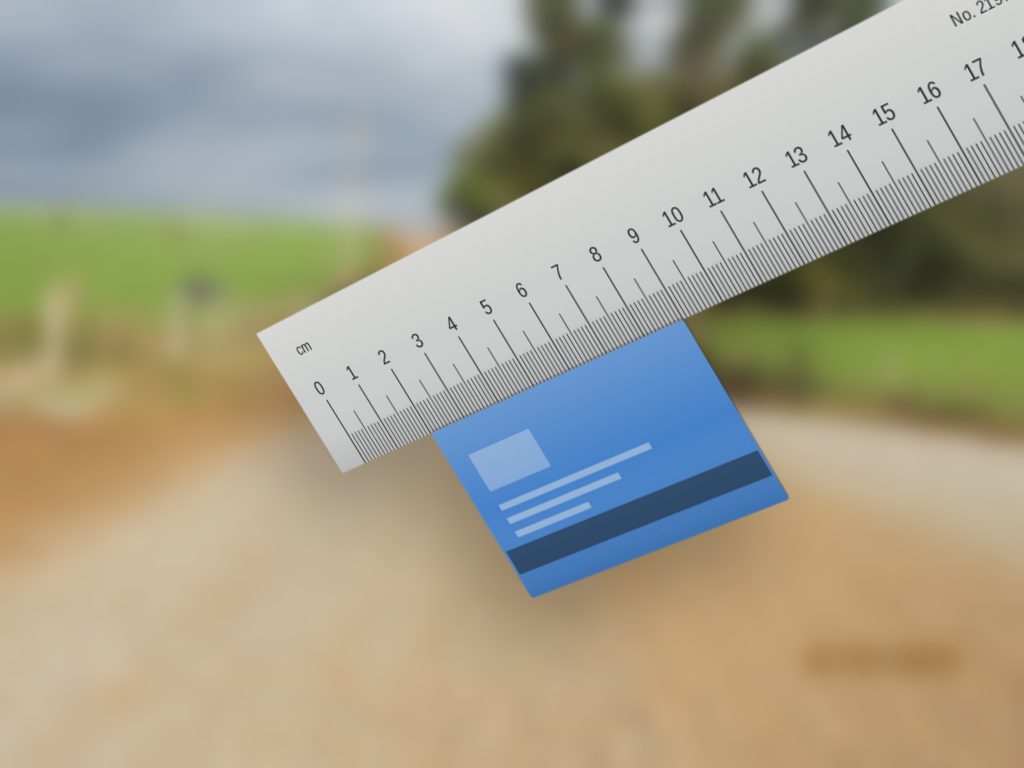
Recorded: **7** cm
